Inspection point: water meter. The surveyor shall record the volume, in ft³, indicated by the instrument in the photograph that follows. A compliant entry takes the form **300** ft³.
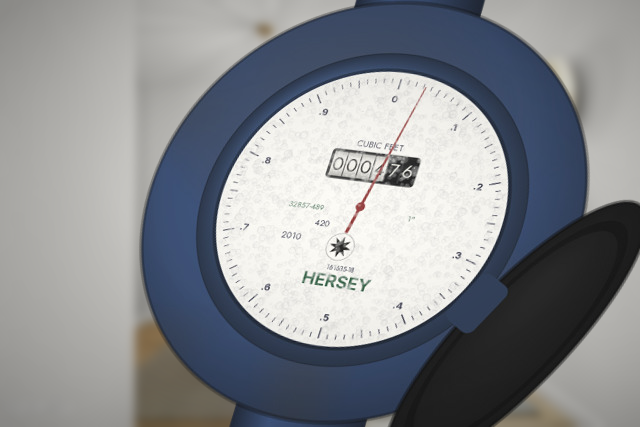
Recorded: **476.03** ft³
